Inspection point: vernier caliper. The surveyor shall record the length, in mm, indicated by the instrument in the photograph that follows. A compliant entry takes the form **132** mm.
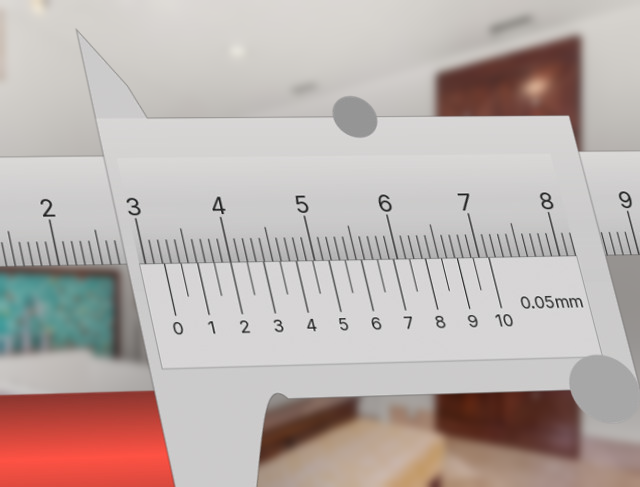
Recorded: **32.2** mm
